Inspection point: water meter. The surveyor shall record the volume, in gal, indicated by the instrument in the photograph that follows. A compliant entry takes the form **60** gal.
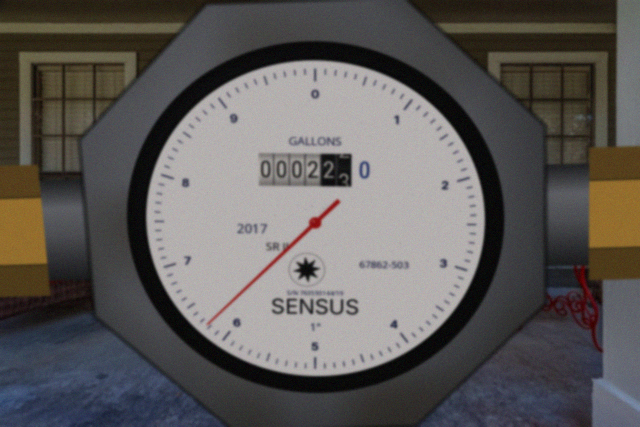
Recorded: **2226.2** gal
